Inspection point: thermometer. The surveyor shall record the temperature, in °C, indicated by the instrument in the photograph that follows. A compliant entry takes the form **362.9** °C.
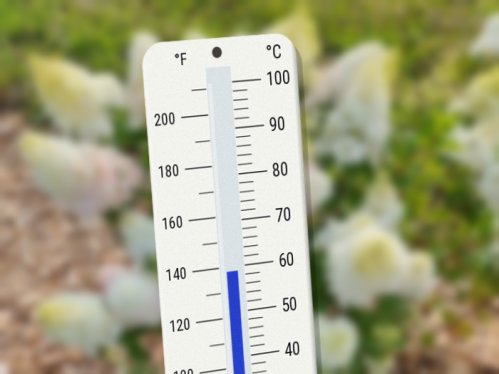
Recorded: **59** °C
